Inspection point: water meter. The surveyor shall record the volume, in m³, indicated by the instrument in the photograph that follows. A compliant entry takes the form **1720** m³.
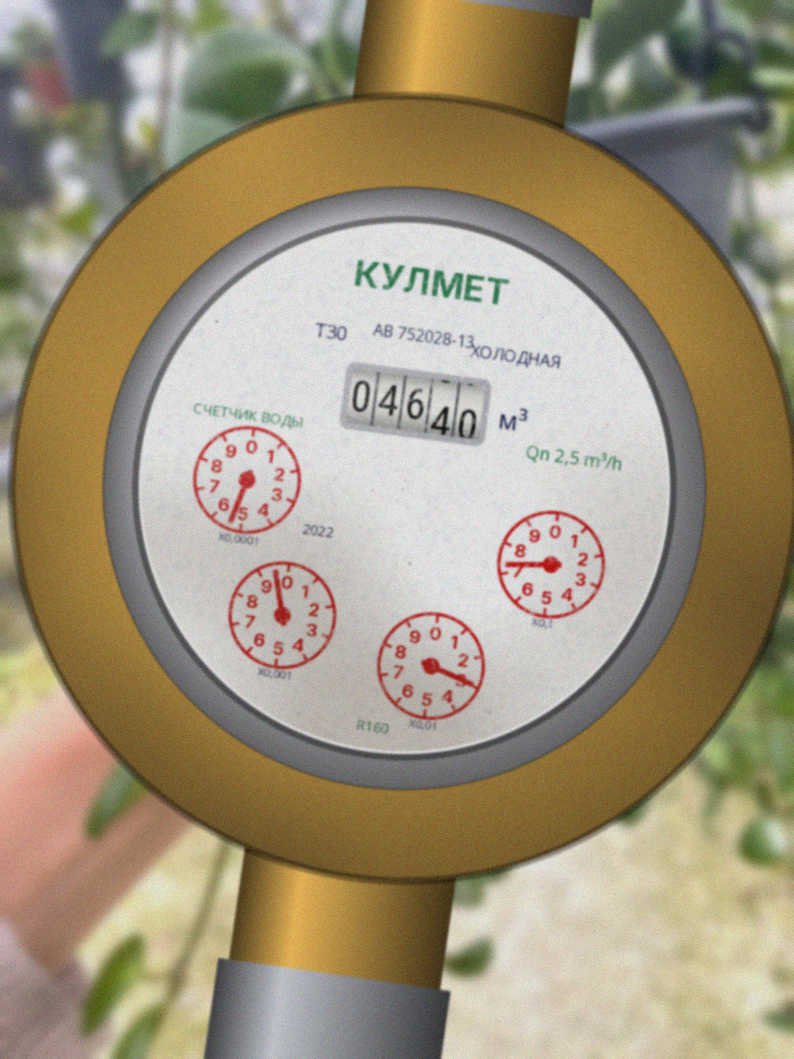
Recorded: **4639.7295** m³
